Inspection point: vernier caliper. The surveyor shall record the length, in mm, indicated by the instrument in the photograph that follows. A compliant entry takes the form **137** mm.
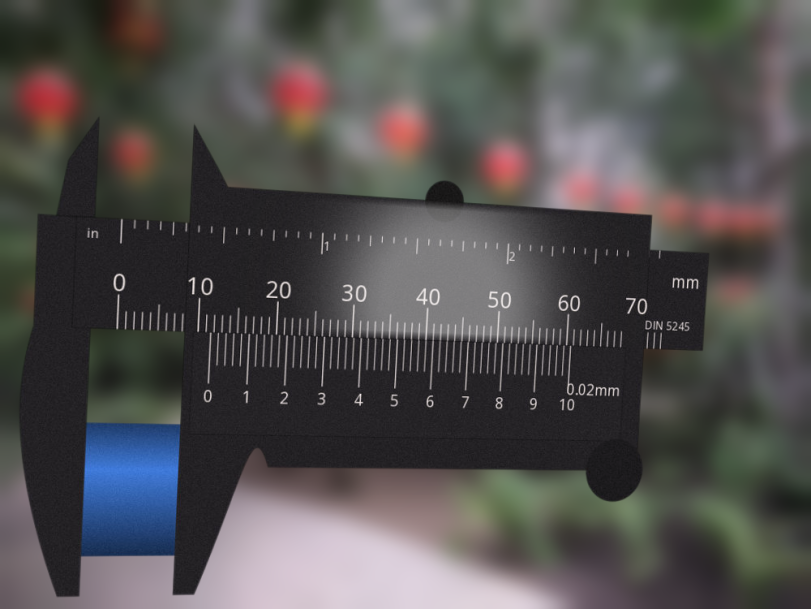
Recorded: **11.6** mm
